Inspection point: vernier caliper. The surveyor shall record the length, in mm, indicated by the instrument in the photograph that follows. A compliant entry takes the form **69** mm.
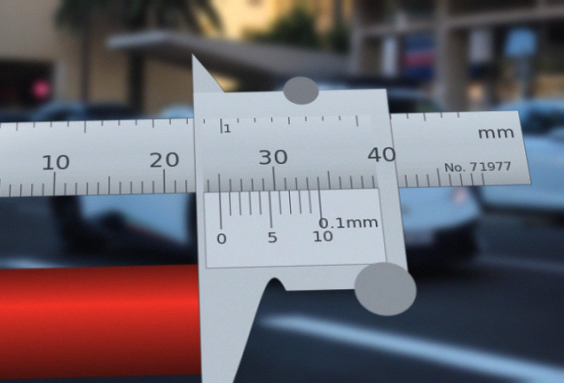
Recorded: **25.0** mm
